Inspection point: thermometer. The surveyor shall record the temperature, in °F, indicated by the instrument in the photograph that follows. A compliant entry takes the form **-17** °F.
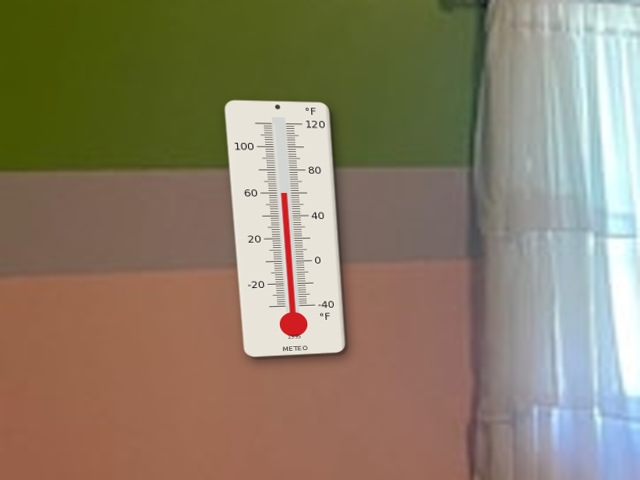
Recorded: **60** °F
